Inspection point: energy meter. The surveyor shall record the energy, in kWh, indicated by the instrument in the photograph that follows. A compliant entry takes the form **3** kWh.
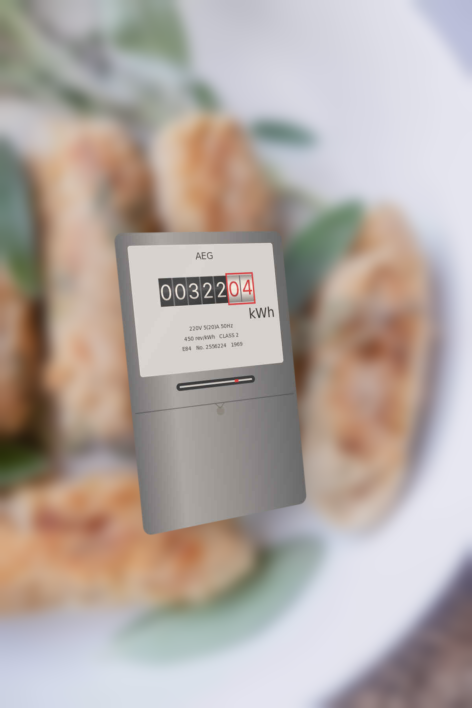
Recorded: **322.04** kWh
